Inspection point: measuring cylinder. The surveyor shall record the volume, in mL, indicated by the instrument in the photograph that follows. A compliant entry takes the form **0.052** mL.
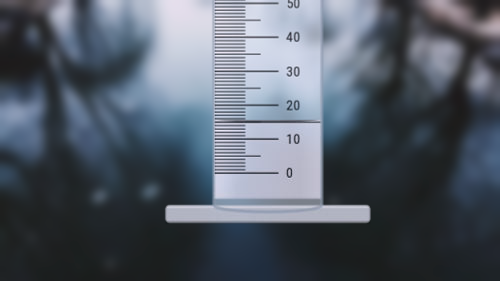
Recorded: **15** mL
